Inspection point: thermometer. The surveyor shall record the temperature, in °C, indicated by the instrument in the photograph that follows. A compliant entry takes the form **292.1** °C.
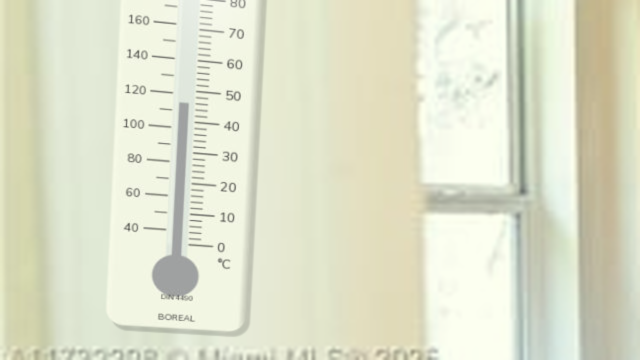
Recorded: **46** °C
